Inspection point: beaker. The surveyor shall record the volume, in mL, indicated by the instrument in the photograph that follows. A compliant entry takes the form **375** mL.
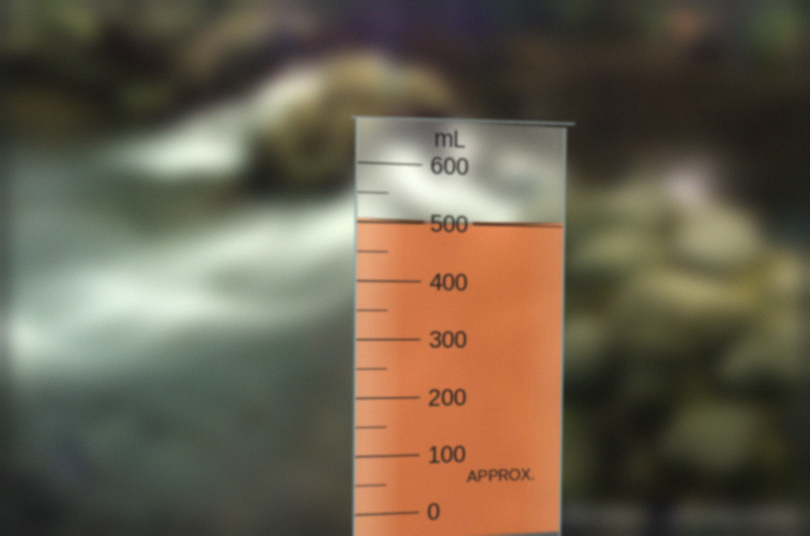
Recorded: **500** mL
